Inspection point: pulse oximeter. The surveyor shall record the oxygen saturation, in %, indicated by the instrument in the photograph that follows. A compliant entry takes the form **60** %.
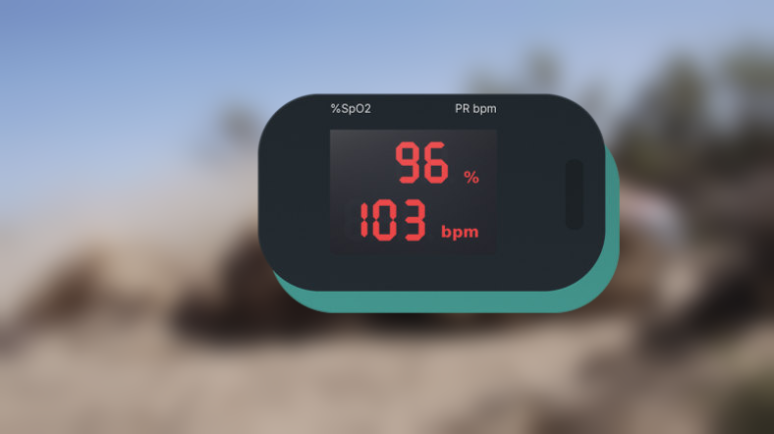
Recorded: **96** %
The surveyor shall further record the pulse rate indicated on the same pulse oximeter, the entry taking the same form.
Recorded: **103** bpm
